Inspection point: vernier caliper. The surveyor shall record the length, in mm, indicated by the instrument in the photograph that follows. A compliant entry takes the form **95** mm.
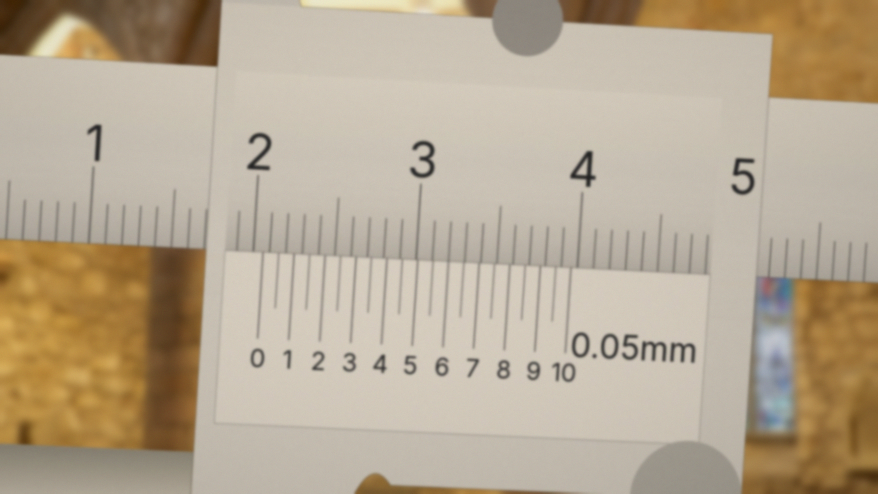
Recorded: **20.6** mm
